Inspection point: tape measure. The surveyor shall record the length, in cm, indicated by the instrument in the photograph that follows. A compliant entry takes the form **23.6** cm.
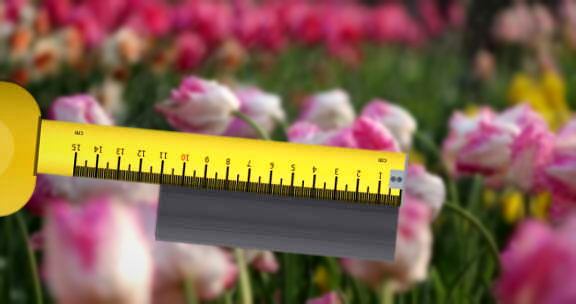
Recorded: **11** cm
